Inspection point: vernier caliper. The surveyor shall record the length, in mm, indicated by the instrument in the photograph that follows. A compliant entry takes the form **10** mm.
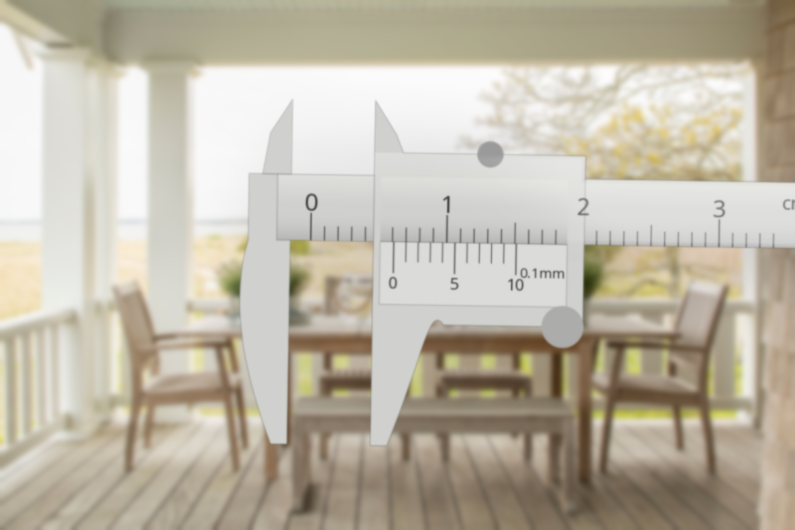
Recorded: **6.1** mm
